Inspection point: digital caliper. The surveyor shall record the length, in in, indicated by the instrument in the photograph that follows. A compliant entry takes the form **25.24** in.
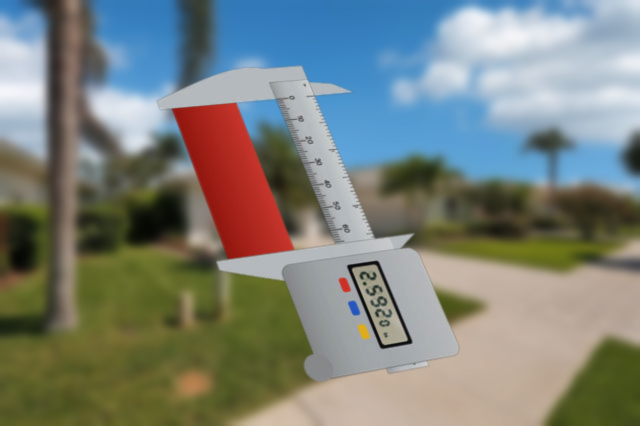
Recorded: **2.5920** in
